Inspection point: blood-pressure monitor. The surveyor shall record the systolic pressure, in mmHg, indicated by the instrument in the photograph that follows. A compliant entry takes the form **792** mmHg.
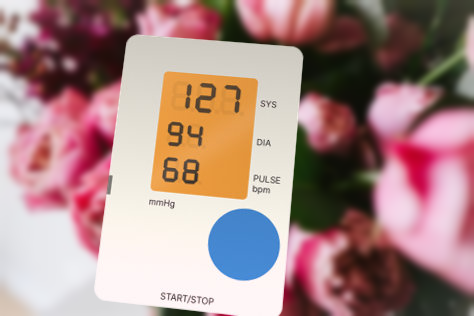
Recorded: **127** mmHg
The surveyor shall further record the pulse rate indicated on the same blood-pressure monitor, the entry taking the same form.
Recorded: **68** bpm
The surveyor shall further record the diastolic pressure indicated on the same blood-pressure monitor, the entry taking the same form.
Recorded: **94** mmHg
